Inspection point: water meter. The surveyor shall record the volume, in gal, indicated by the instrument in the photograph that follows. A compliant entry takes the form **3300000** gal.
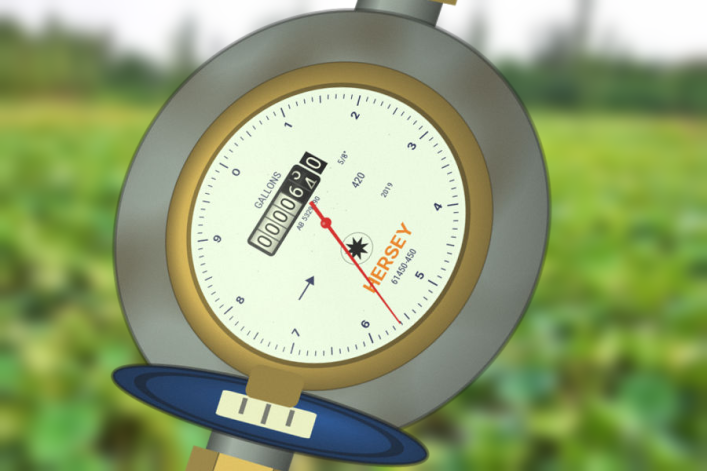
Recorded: **635.6** gal
